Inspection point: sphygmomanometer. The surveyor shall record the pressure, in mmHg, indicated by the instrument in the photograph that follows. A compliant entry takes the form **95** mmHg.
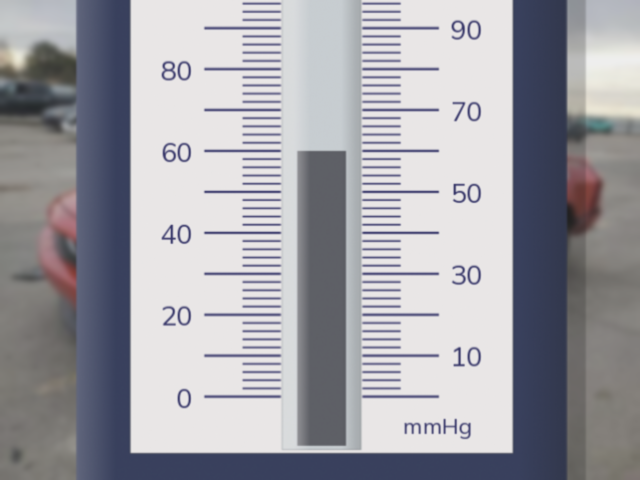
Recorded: **60** mmHg
